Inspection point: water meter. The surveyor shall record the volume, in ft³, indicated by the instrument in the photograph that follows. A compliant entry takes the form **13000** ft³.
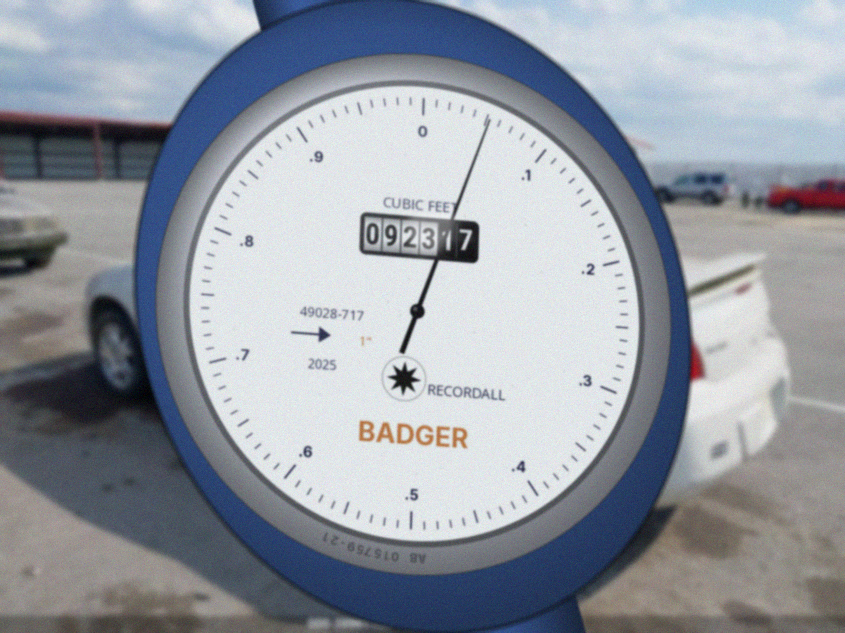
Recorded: **92317.05** ft³
